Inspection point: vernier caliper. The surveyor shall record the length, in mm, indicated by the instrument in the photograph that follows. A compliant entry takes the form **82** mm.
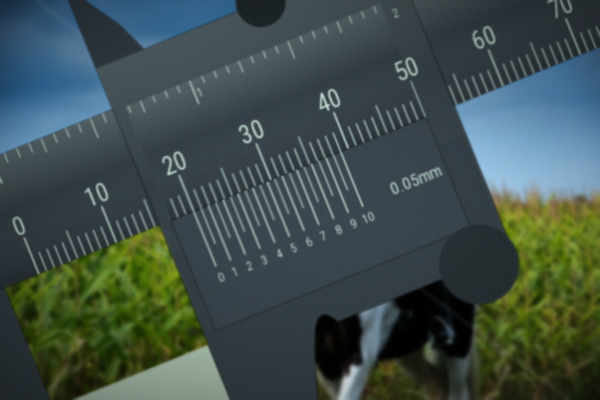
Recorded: **20.0** mm
